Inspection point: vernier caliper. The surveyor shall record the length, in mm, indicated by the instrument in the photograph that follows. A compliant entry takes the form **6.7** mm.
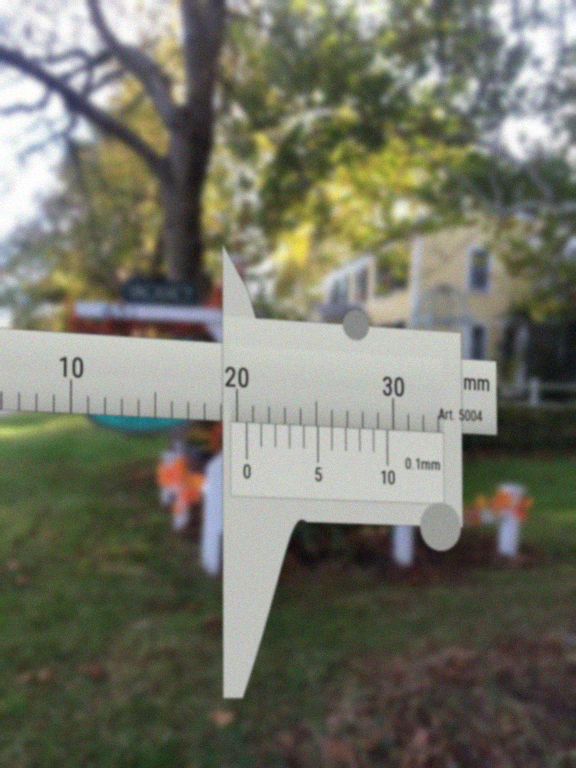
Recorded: **20.6** mm
